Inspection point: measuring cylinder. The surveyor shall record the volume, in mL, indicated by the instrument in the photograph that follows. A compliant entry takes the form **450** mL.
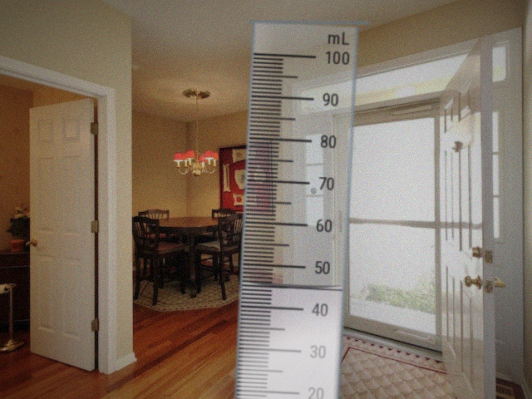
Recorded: **45** mL
